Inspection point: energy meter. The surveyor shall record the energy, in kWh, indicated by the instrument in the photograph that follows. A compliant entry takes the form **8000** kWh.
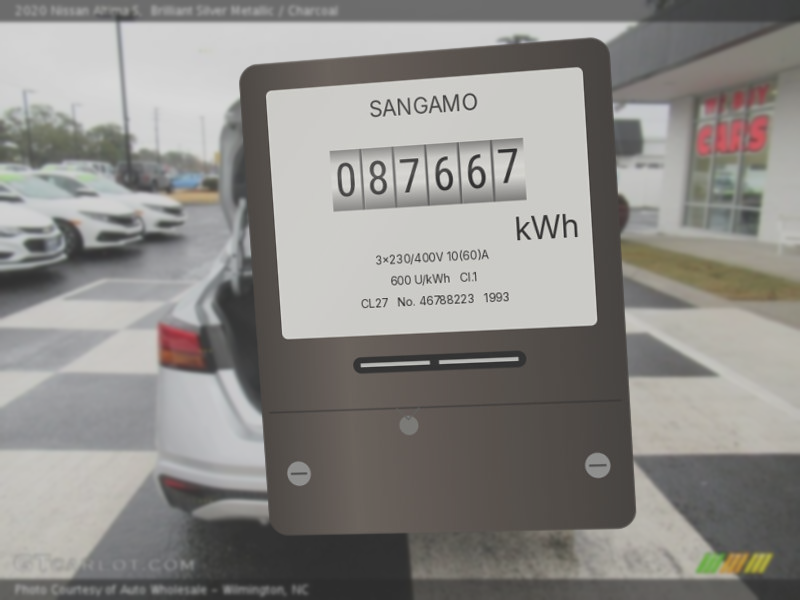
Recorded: **87667** kWh
